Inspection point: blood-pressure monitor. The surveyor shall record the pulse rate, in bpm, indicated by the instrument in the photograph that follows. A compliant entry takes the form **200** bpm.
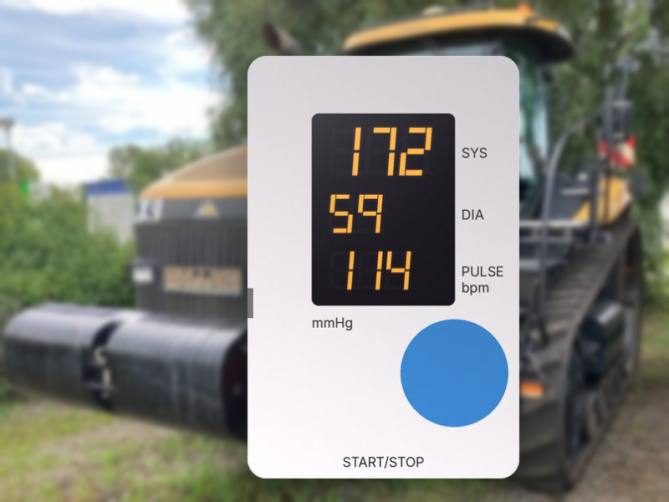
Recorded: **114** bpm
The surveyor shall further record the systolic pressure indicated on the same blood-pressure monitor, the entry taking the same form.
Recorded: **172** mmHg
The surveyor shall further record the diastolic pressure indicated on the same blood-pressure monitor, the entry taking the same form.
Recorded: **59** mmHg
